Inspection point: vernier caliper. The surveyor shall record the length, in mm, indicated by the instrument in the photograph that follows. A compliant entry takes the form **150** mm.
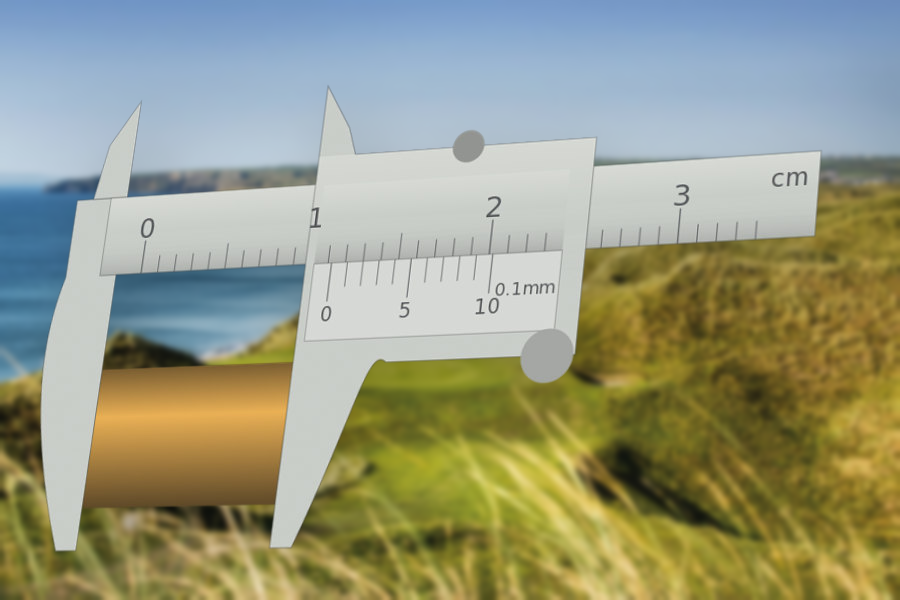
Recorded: **11.2** mm
